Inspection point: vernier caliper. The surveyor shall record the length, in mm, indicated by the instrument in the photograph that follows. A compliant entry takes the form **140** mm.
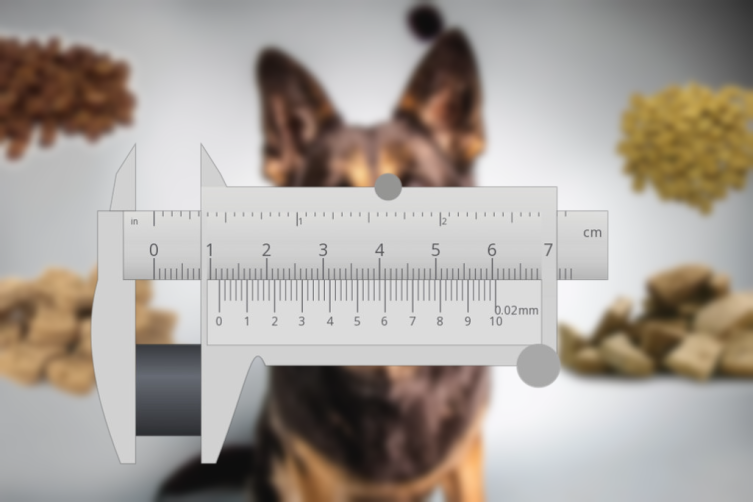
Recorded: **11.6** mm
